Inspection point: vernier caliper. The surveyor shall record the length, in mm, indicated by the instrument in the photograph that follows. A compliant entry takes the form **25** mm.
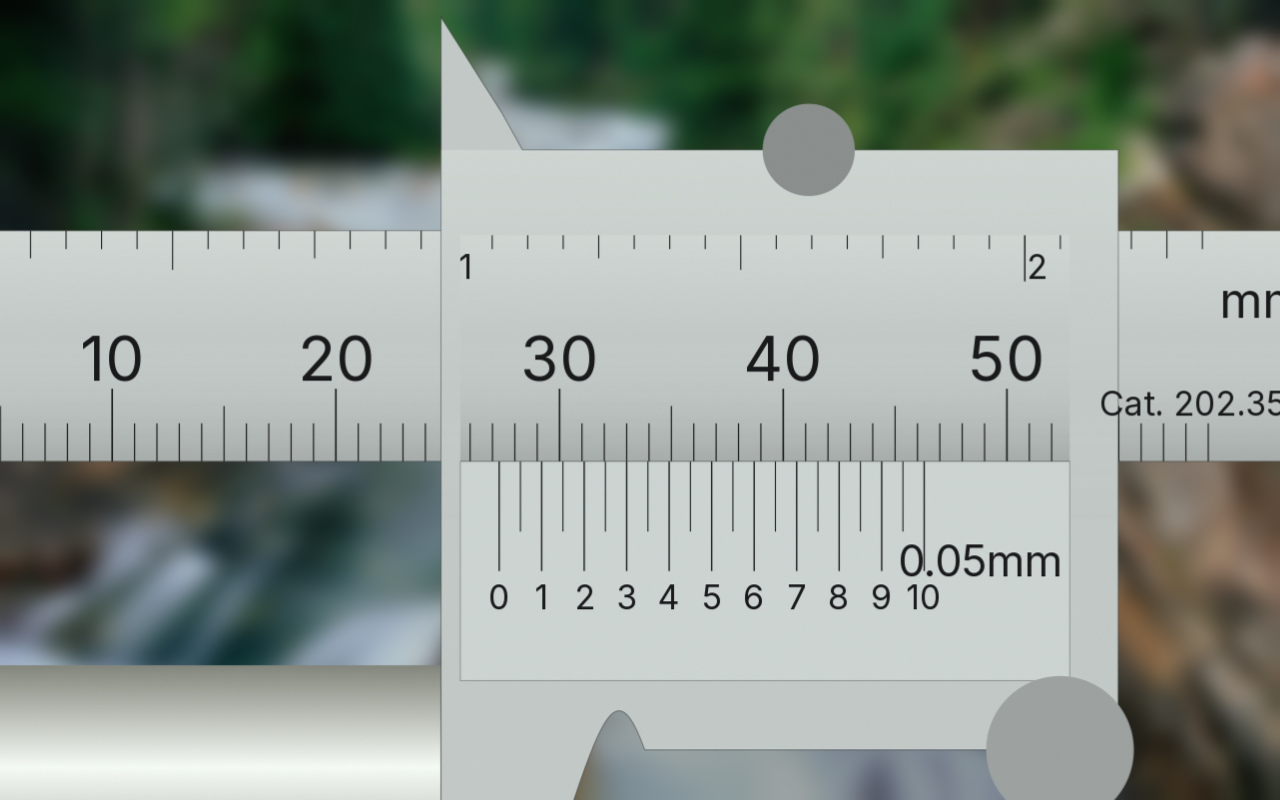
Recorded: **27.3** mm
